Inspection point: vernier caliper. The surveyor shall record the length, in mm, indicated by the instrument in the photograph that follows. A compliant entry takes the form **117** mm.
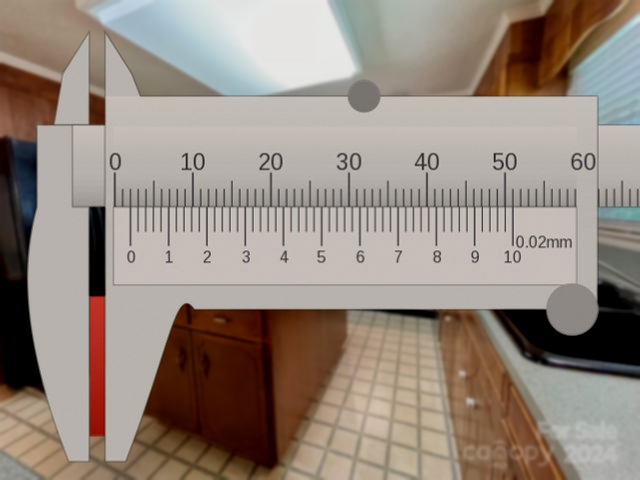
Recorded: **2.0** mm
